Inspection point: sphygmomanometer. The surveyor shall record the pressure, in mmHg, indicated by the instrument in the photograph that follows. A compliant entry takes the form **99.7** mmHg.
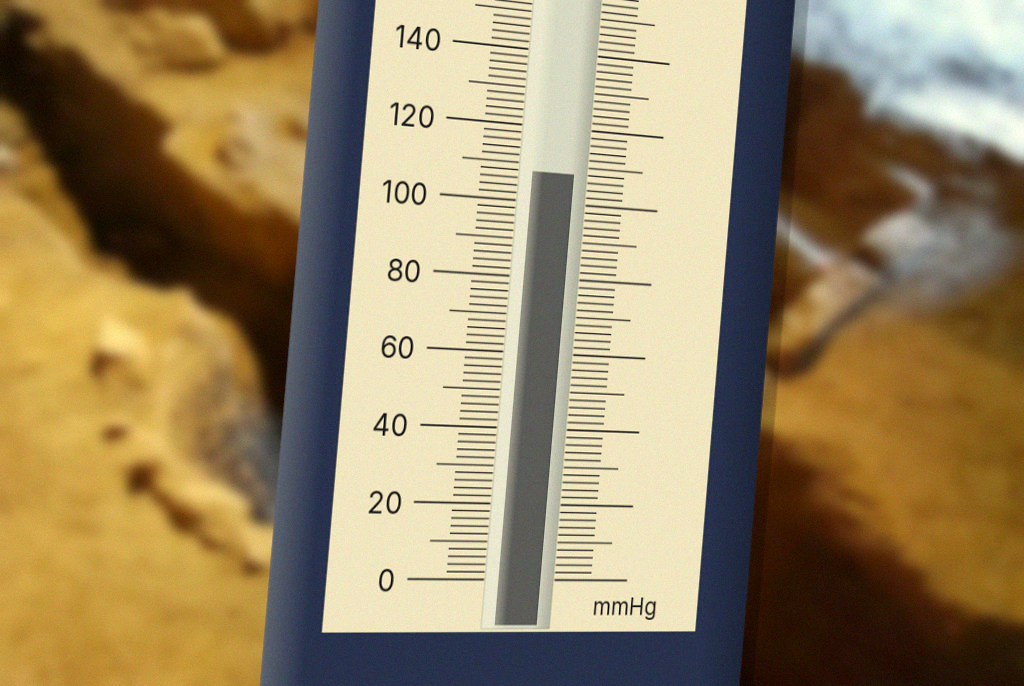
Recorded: **108** mmHg
